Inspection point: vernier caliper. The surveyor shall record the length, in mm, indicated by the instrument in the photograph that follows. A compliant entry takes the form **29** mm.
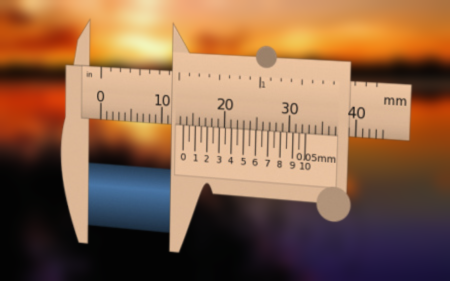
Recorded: **13.5** mm
